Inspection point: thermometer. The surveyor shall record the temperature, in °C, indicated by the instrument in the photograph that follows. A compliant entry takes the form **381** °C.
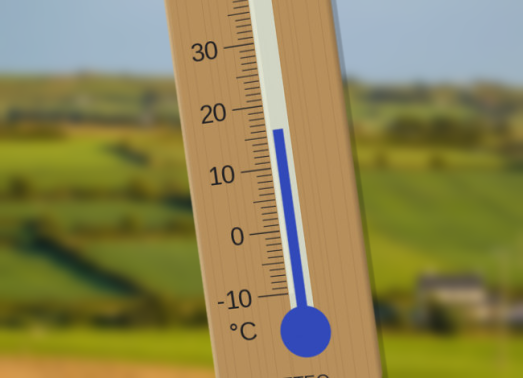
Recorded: **16** °C
